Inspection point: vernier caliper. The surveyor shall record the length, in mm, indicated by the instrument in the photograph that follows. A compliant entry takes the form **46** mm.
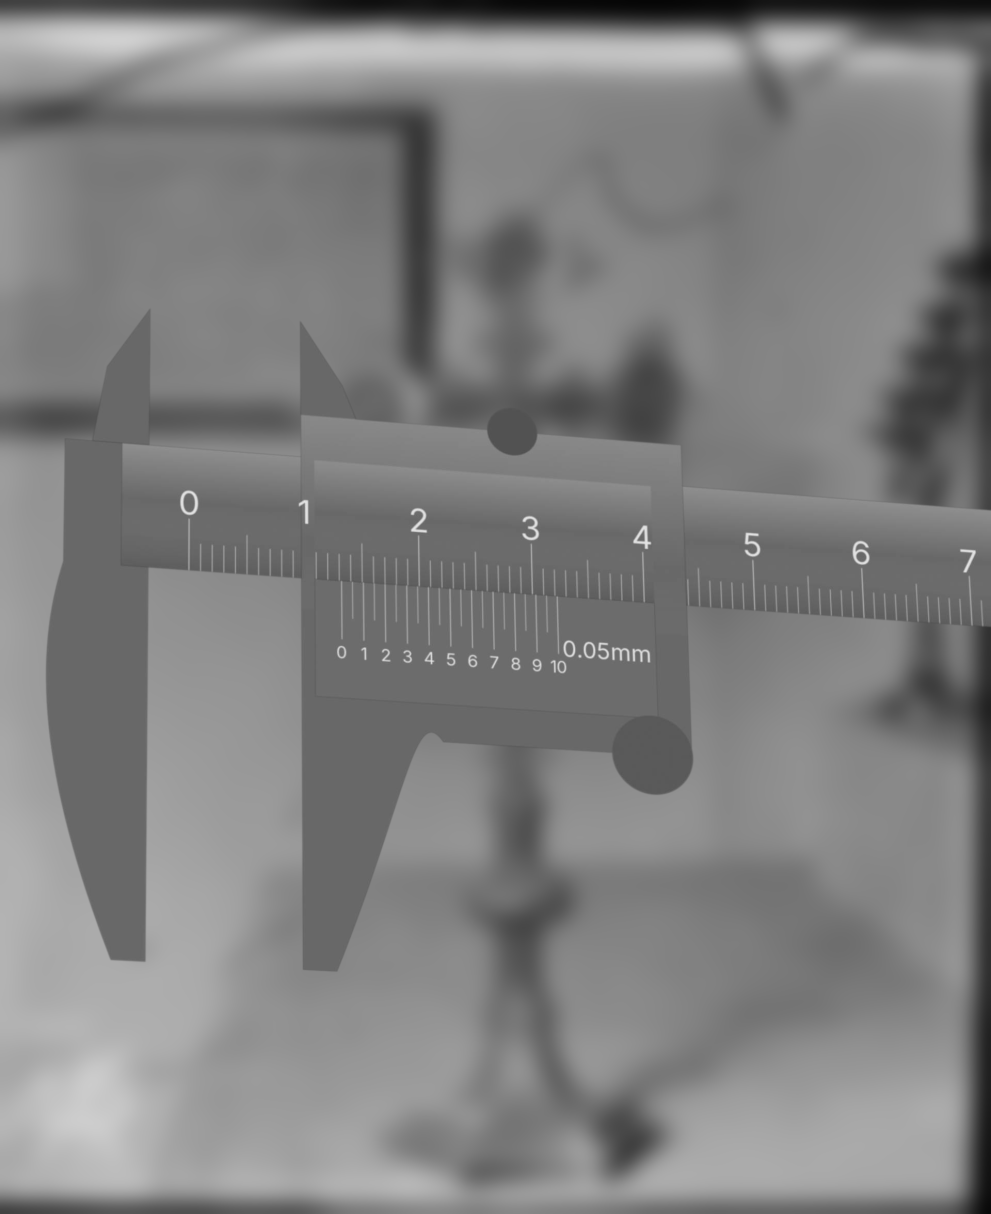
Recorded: **13.2** mm
